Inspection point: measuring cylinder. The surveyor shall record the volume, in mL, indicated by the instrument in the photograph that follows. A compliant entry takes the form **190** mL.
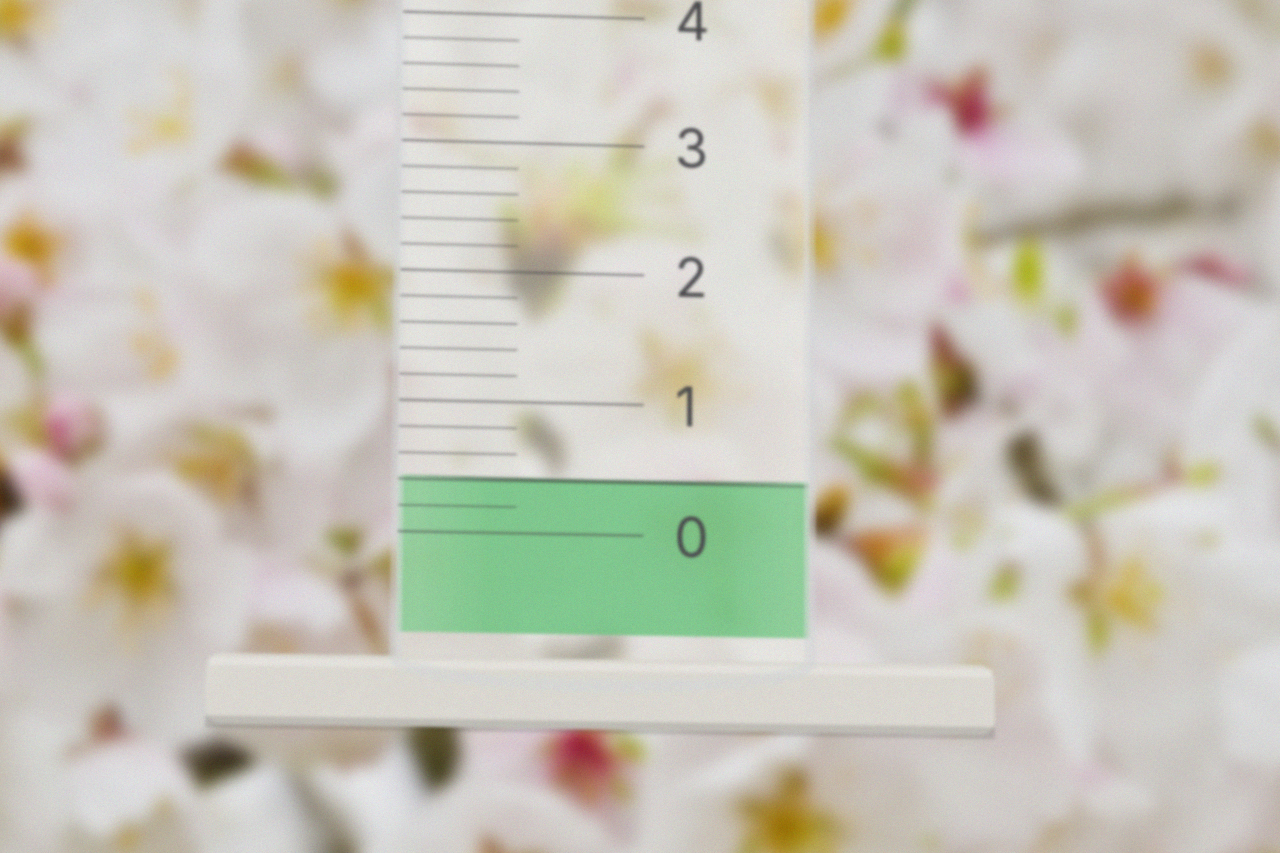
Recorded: **0.4** mL
